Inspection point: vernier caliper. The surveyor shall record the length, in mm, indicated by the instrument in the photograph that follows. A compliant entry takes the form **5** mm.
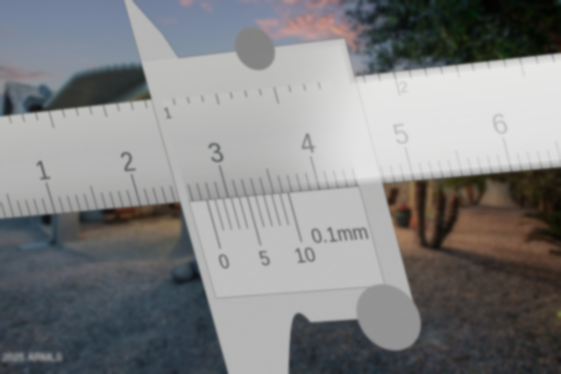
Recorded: **27.6** mm
